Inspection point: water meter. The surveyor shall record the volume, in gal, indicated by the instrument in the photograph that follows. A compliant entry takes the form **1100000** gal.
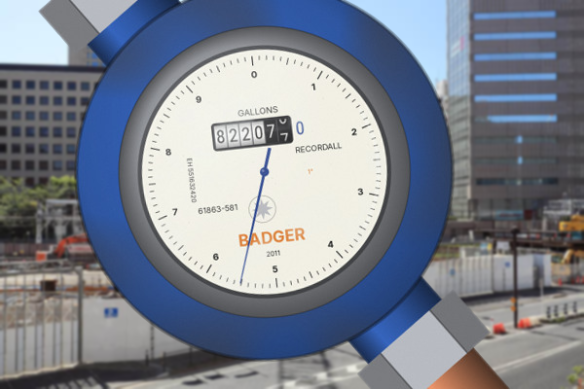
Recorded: **8220765.5** gal
